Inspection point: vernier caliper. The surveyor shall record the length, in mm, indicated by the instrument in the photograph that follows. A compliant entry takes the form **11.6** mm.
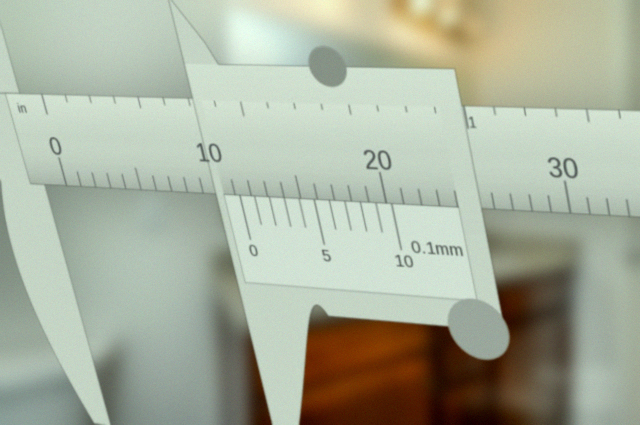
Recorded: **11.3** mm
